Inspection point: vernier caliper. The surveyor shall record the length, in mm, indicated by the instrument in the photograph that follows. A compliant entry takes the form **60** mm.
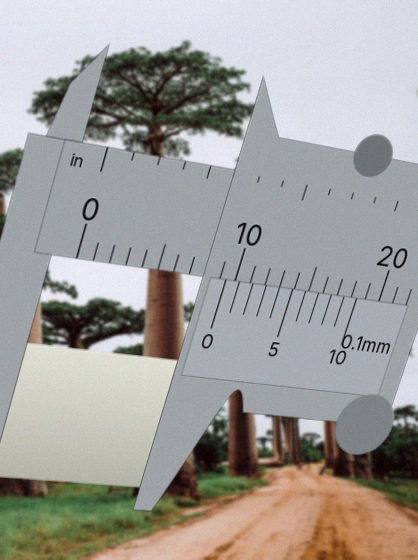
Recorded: **9.4** mm
